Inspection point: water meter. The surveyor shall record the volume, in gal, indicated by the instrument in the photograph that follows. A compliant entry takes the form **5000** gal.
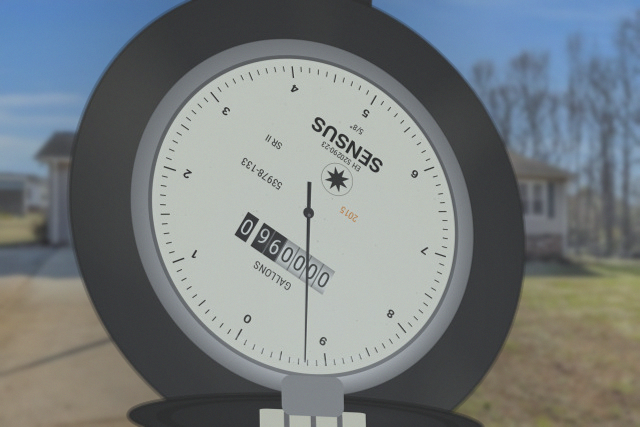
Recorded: **959.2** gal
